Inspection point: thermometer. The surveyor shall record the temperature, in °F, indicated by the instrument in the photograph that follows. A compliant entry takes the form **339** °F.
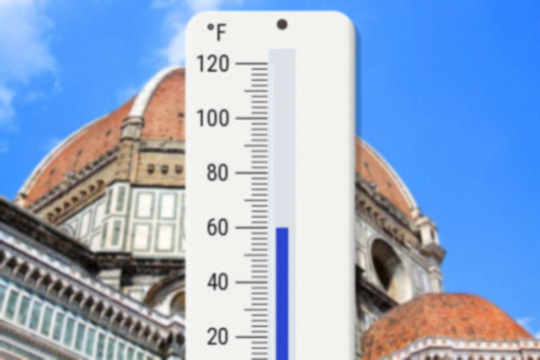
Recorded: **60** °F
